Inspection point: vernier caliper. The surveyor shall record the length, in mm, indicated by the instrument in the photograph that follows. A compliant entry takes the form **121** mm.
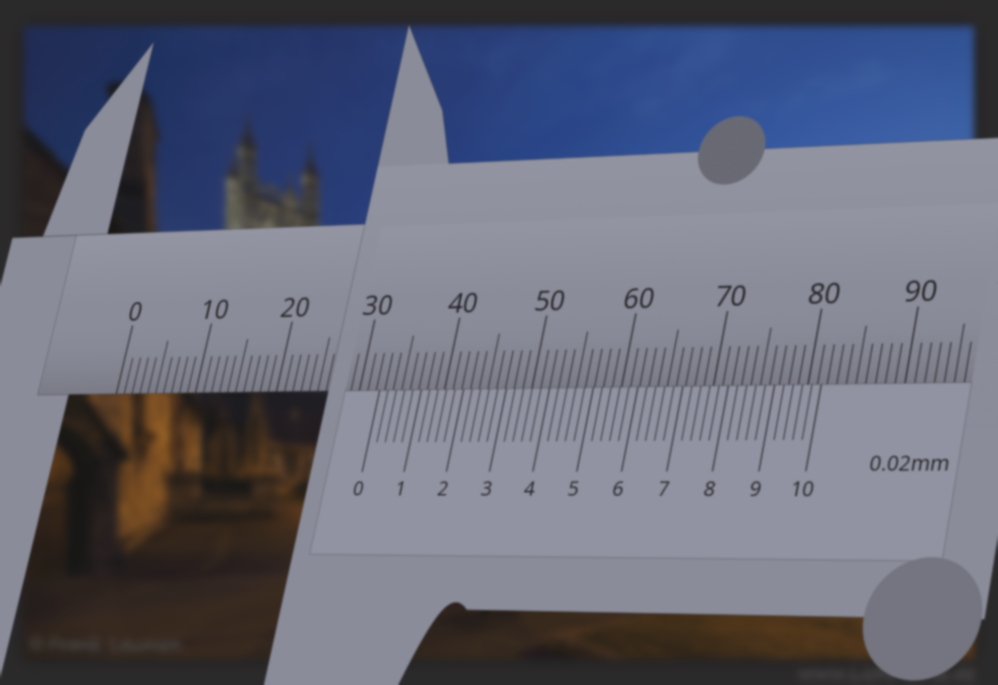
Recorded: **32.4** mm
